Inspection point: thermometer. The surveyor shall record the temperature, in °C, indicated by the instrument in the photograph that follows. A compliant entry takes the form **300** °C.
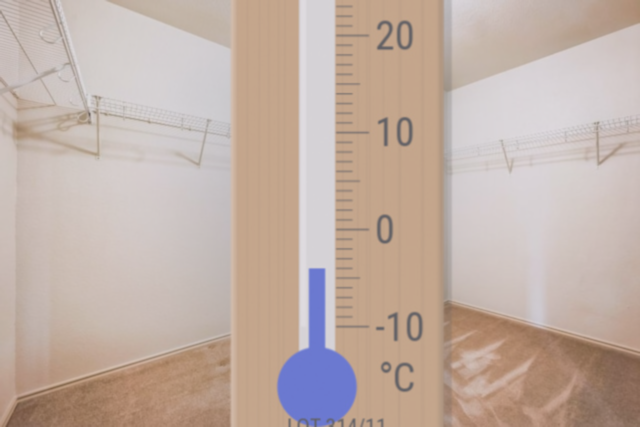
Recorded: **-4** °C
